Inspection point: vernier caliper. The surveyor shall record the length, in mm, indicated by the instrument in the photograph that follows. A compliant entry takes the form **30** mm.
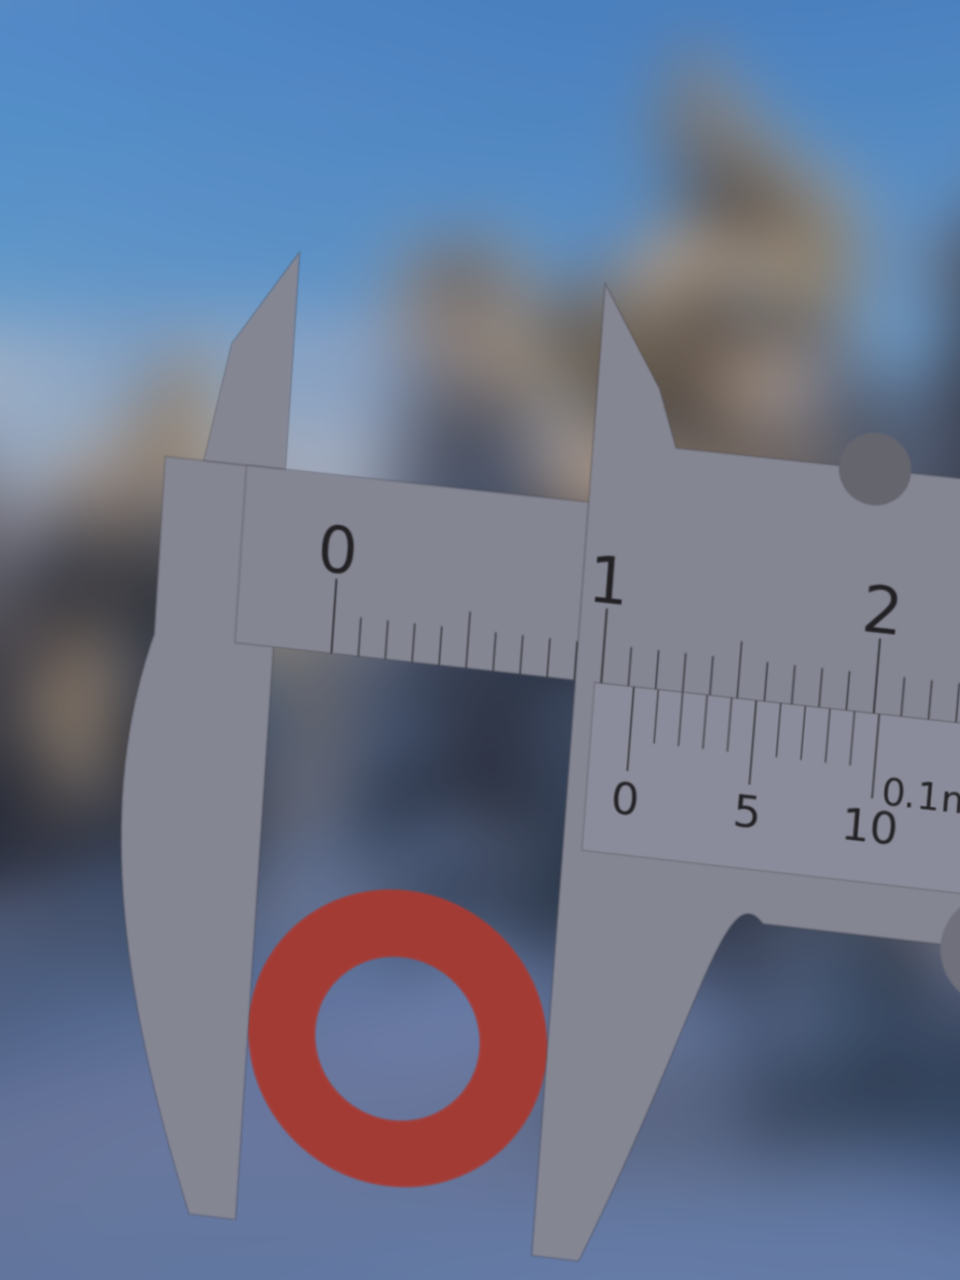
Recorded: **11.2** mm
